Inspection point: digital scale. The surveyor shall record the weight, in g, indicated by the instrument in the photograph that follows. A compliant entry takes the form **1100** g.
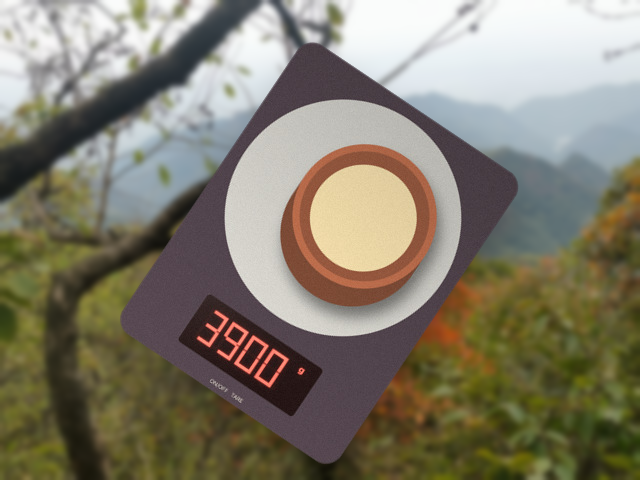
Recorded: **3900** g
